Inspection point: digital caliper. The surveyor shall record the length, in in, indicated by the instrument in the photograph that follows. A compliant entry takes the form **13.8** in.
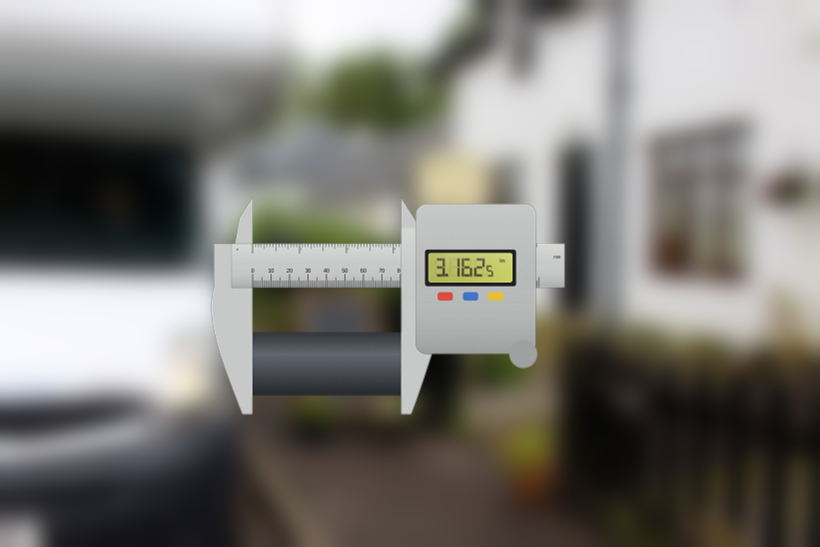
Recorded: **3.1625** in
